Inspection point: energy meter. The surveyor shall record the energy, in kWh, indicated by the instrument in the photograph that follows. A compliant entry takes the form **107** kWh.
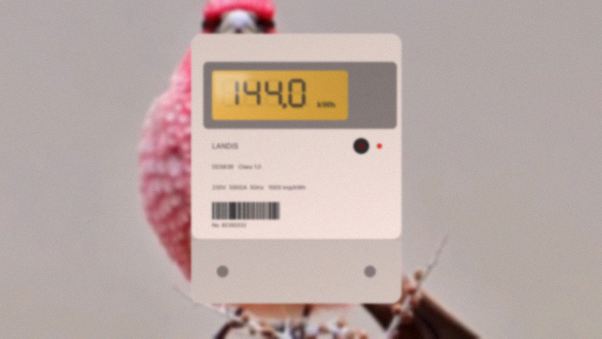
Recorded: **144.0** kWh
